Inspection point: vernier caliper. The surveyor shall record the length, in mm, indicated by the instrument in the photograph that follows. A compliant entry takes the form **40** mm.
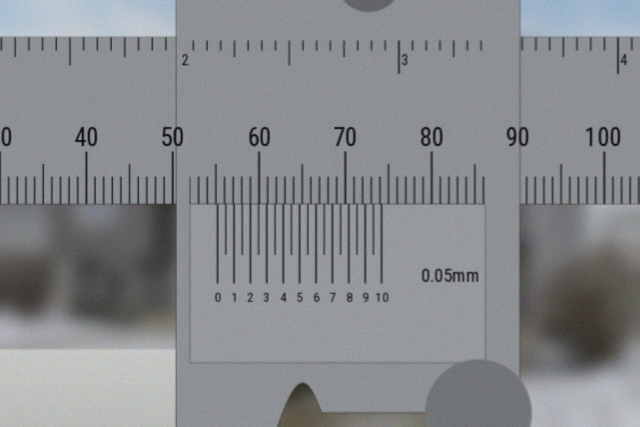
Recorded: **55.2** mm
